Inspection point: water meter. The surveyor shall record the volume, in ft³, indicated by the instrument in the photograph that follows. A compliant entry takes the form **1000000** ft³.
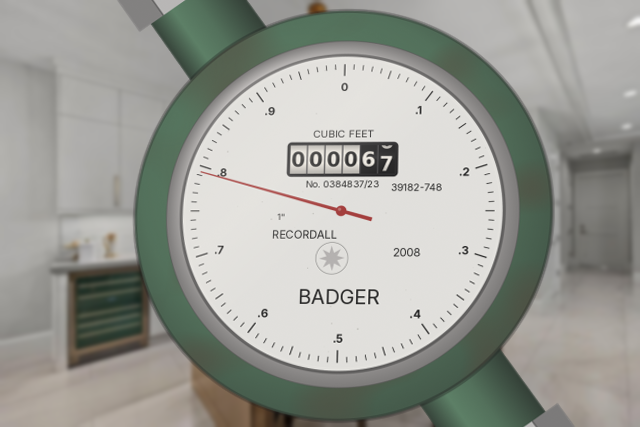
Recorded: **66.79** ft³
